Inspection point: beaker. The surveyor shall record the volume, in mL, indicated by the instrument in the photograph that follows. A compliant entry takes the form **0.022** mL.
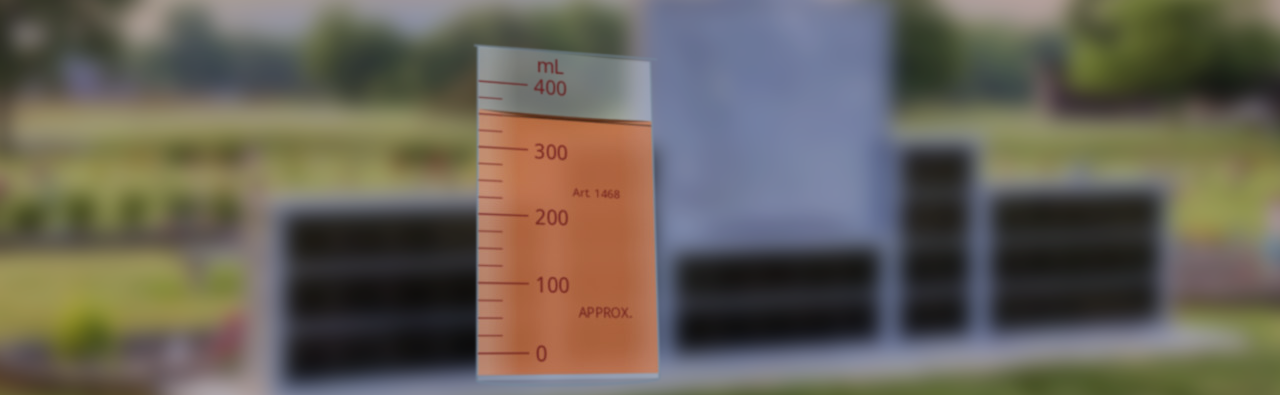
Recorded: **350** mL
